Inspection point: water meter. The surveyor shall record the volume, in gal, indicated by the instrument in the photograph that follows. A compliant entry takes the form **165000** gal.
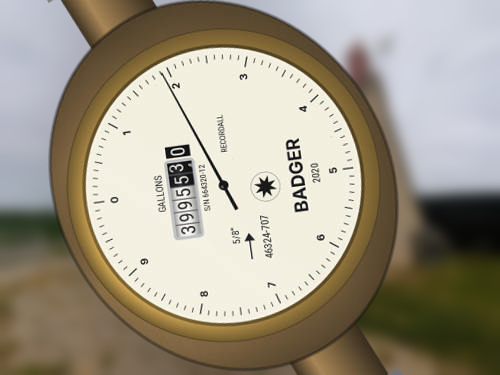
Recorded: **3995531.9** gal
